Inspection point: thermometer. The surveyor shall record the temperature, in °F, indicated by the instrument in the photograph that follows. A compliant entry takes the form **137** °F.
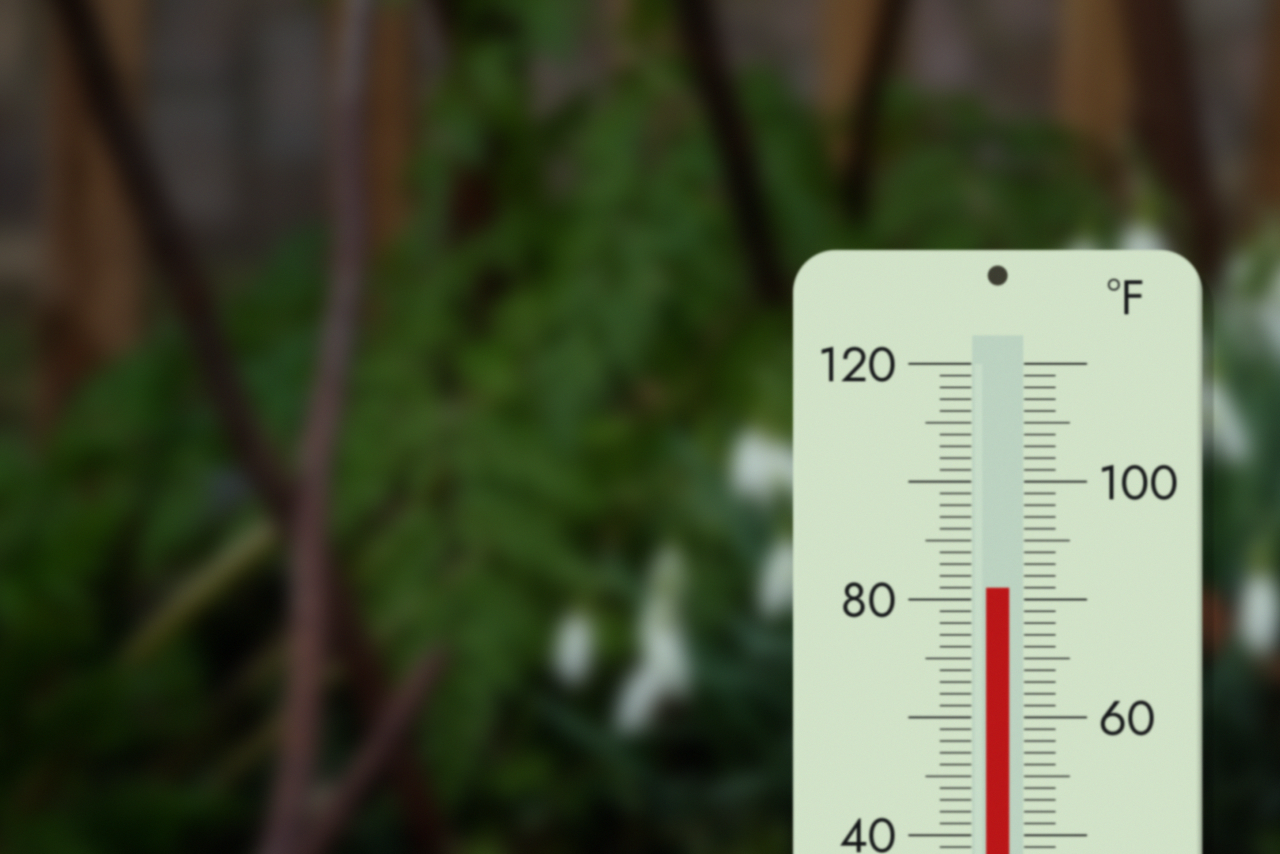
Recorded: **82** °F
